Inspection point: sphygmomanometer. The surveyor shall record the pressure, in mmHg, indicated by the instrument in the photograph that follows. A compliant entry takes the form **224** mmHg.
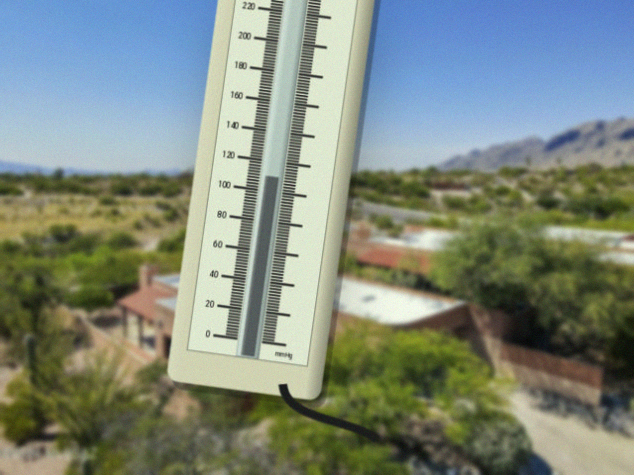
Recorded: **110** mmHg
